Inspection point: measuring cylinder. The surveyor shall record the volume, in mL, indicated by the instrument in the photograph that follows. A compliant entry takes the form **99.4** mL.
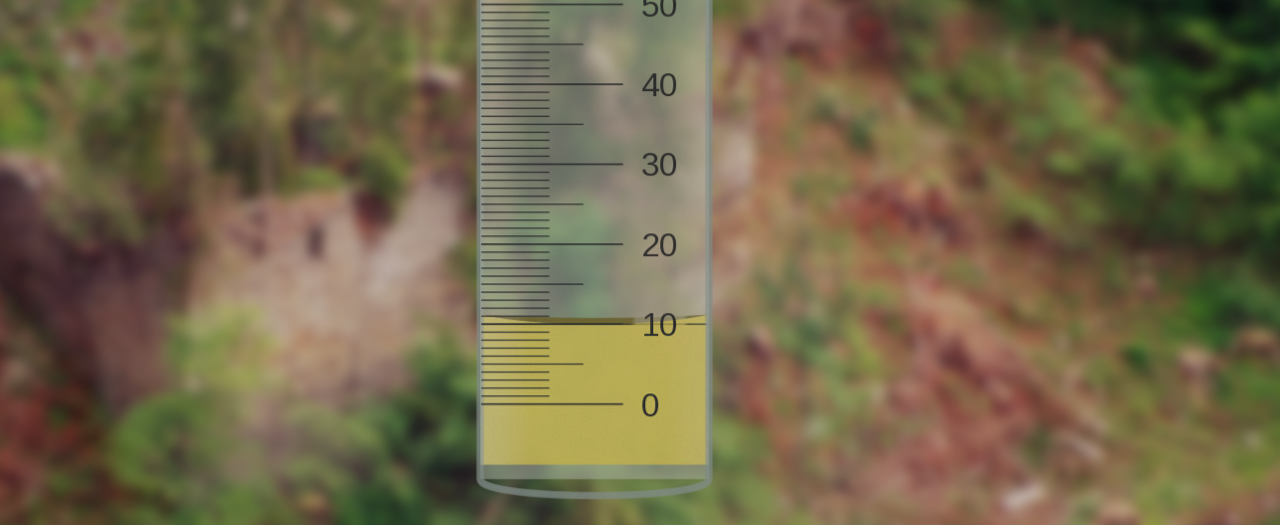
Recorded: **10** mL
